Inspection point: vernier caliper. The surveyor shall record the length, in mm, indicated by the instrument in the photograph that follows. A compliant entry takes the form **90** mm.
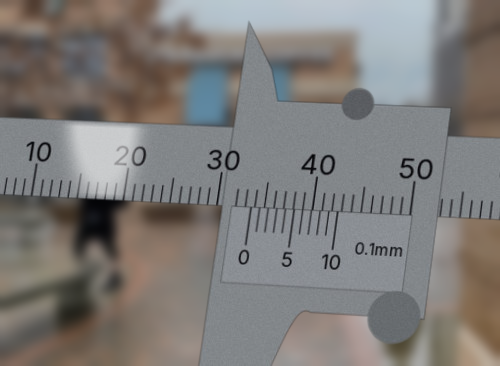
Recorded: **33.6** mm
